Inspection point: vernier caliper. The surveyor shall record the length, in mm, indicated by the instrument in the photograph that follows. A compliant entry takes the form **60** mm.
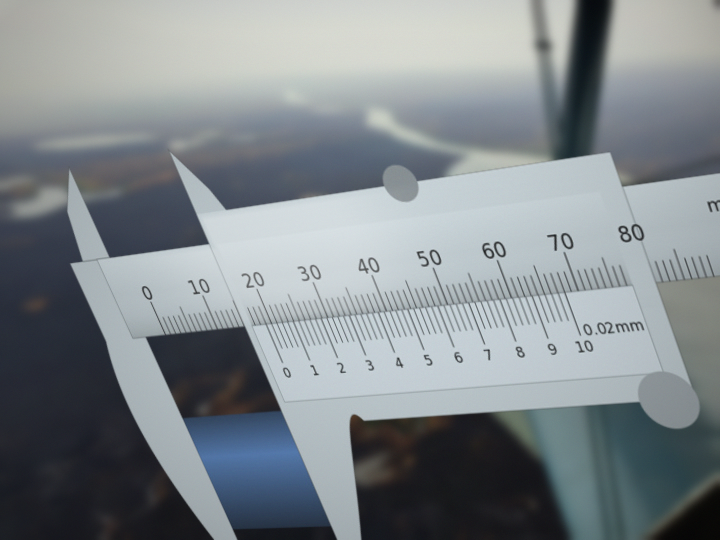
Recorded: **19.0** mm
